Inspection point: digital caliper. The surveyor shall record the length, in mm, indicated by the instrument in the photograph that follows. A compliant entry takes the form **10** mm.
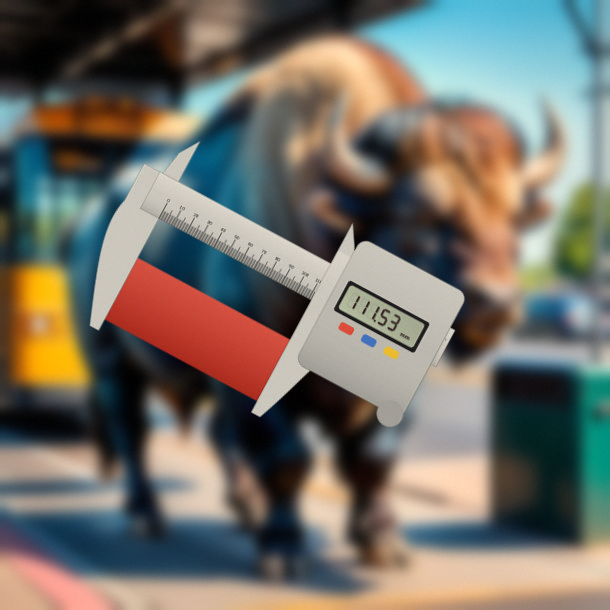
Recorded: **111.53** mm
